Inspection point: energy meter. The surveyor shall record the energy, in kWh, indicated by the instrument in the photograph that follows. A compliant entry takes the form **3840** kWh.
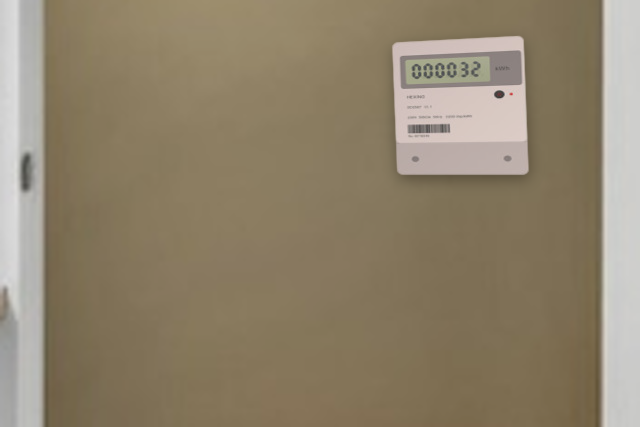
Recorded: **32** kWh
